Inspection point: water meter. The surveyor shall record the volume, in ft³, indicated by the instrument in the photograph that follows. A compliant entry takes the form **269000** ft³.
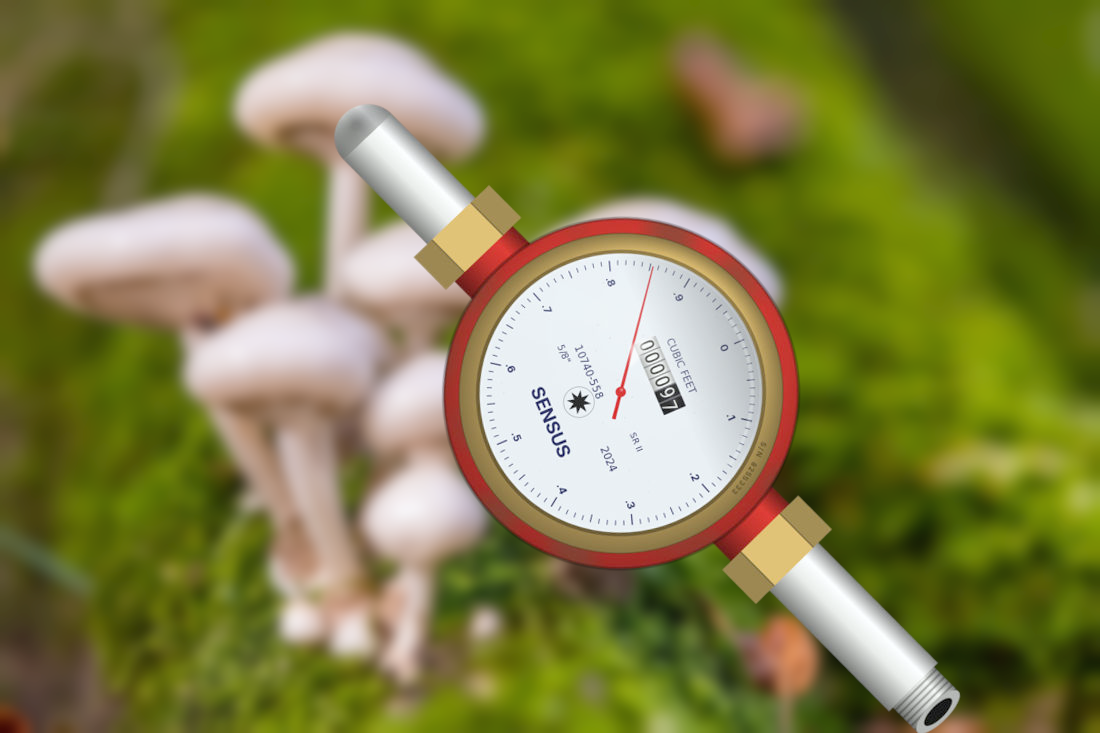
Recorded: **96.85** ft³
